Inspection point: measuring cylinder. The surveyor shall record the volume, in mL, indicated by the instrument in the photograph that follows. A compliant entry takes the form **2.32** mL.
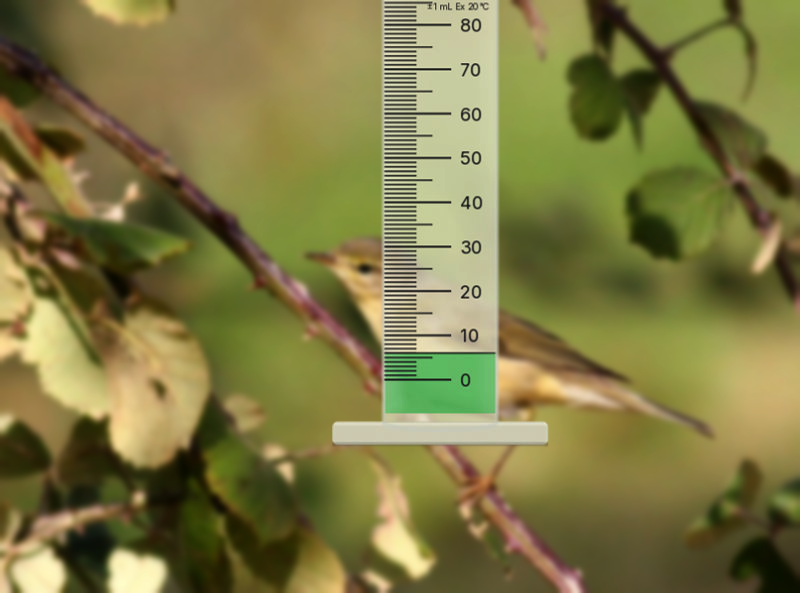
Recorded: **6** mL
